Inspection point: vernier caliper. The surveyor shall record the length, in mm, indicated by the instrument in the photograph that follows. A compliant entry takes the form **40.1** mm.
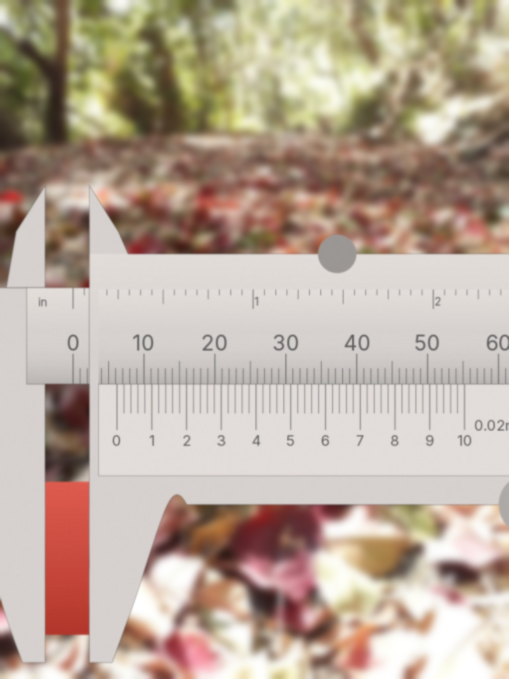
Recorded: **6.2** mm
